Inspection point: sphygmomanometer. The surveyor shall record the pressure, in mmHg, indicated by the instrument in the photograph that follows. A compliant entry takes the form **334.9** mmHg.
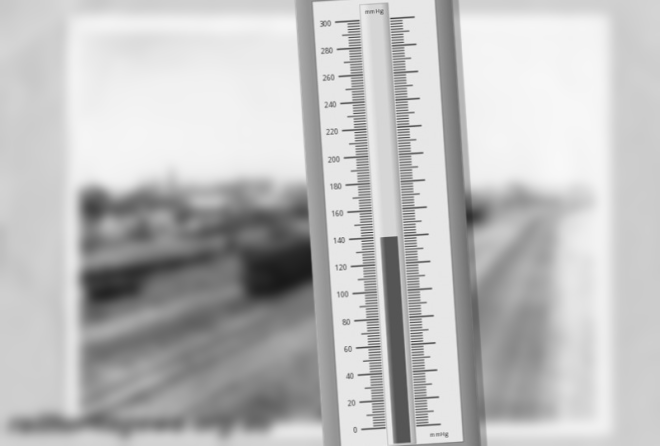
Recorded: **140** mmHg
